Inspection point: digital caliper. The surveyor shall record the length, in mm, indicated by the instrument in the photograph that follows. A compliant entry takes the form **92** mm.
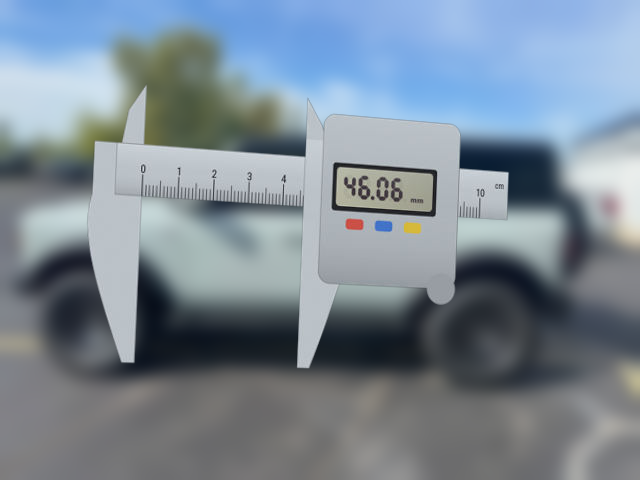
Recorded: **46.06** mm
